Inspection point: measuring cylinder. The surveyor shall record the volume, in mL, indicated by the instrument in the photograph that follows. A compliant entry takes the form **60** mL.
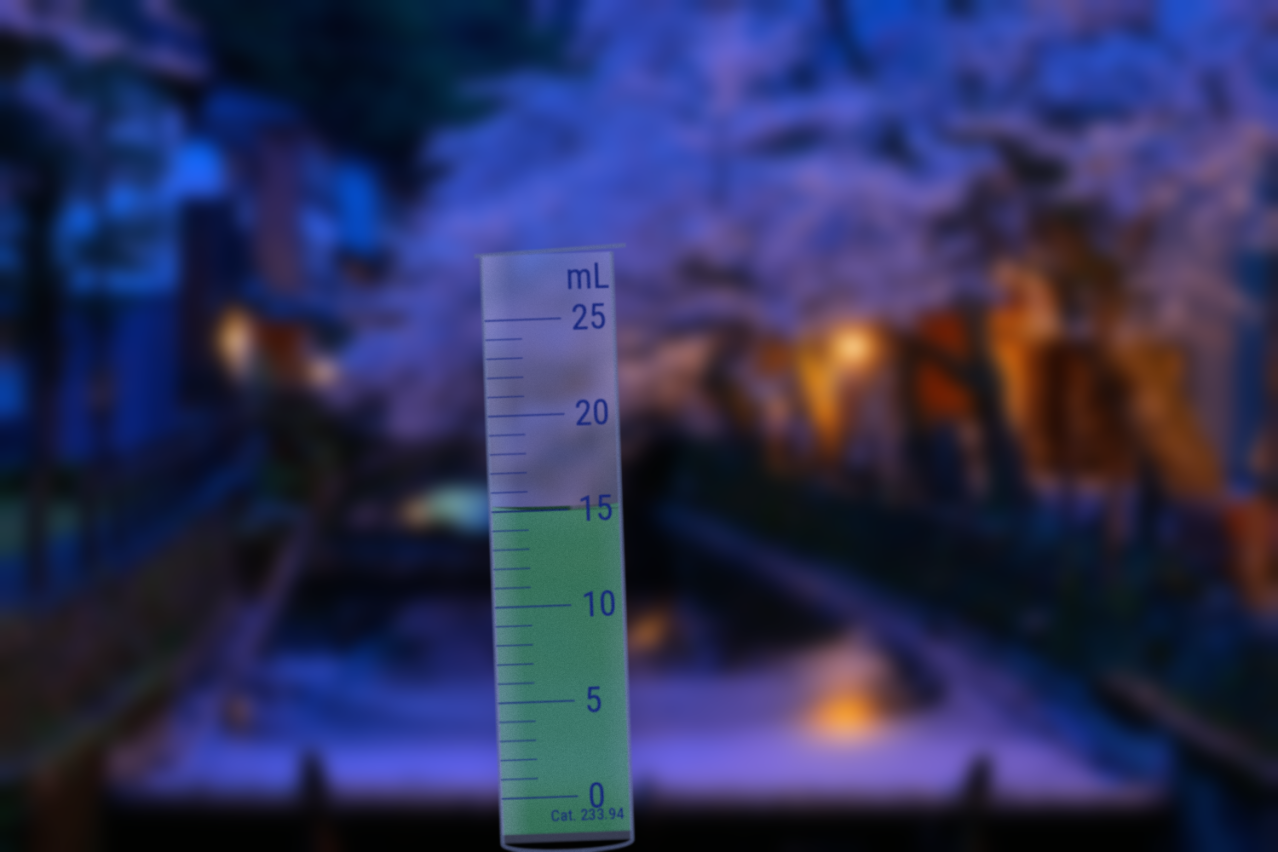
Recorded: **15** mL
